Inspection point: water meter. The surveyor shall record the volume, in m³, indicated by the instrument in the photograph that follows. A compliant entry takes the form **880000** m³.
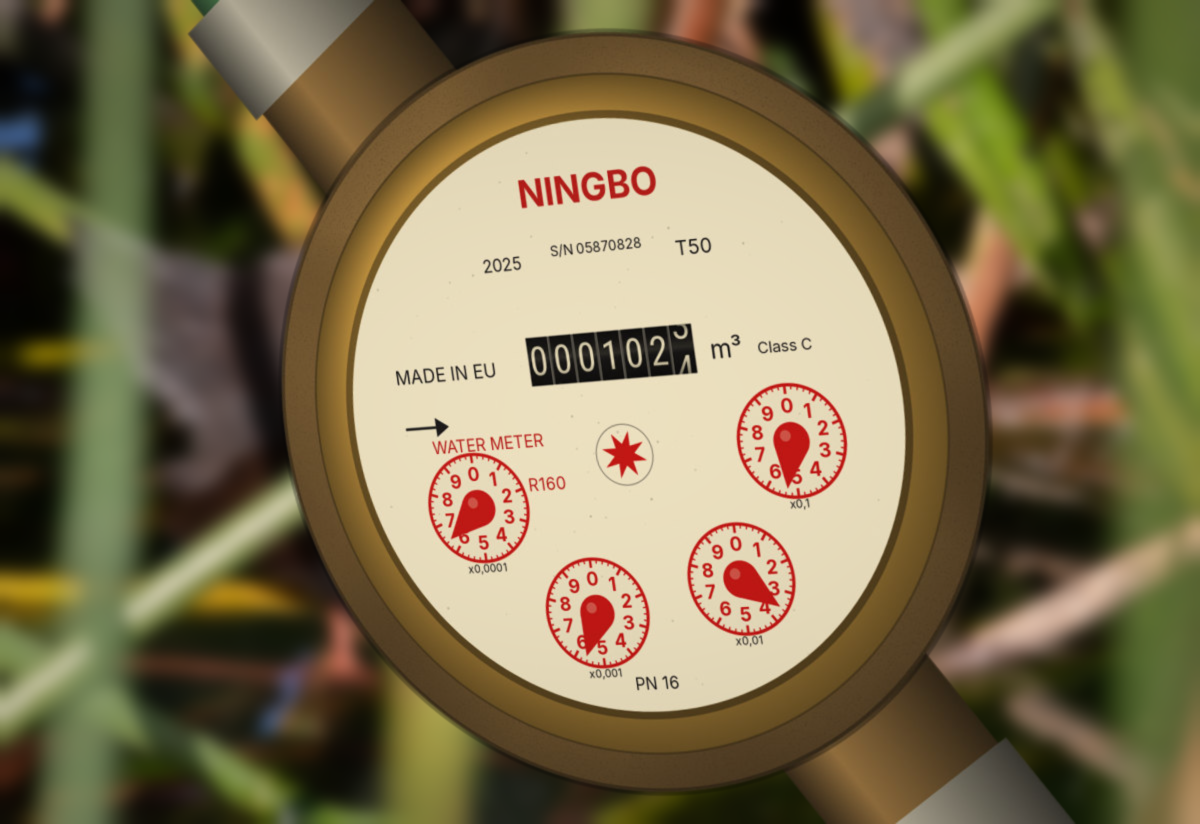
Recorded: **1023.5356** m³
